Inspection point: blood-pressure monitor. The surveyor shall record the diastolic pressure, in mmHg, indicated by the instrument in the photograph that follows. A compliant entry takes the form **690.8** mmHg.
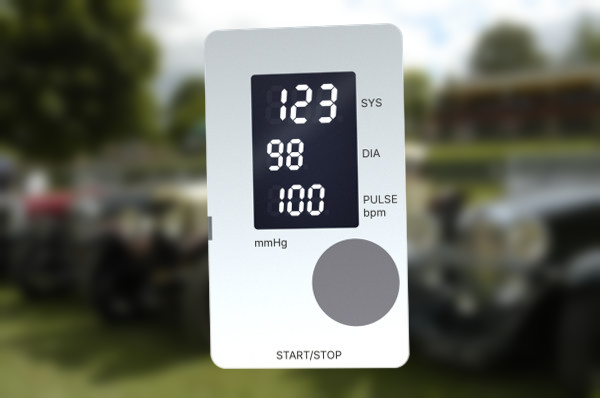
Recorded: **98** mmHg
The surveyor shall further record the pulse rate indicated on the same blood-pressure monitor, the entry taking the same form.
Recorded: **100** bpm
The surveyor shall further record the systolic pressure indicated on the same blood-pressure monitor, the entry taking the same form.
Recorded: **123** mmHg
